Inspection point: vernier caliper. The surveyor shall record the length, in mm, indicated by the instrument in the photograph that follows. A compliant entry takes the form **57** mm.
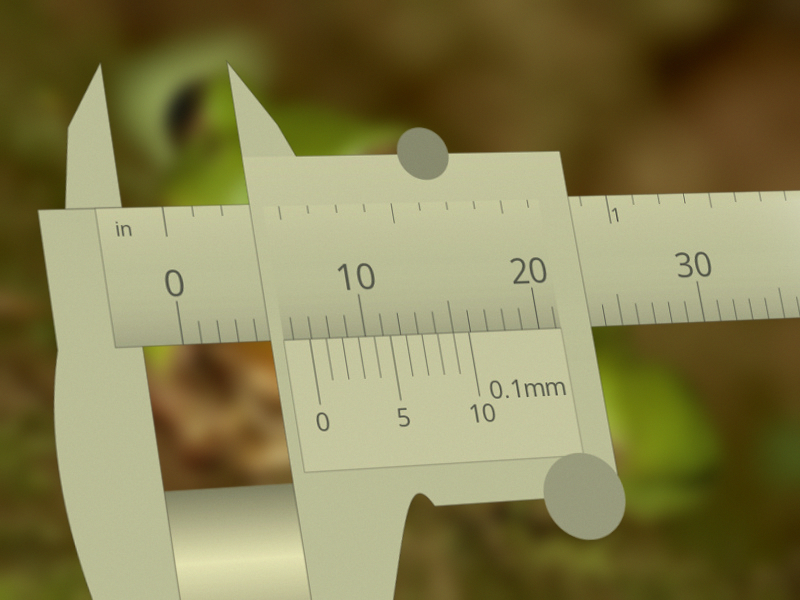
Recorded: **6.9** mm
